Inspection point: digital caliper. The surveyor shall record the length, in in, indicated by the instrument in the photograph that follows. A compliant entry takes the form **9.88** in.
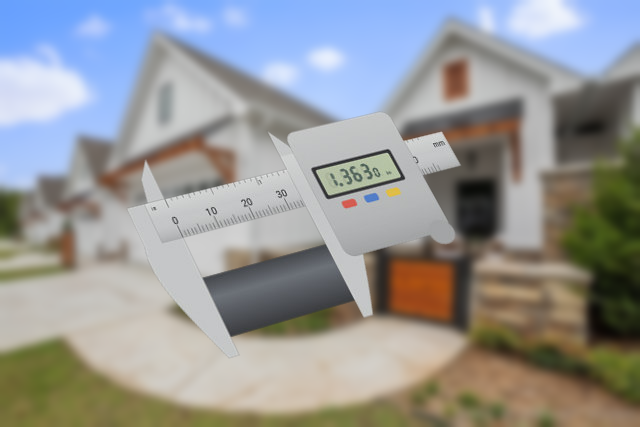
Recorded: **1.3630** in
